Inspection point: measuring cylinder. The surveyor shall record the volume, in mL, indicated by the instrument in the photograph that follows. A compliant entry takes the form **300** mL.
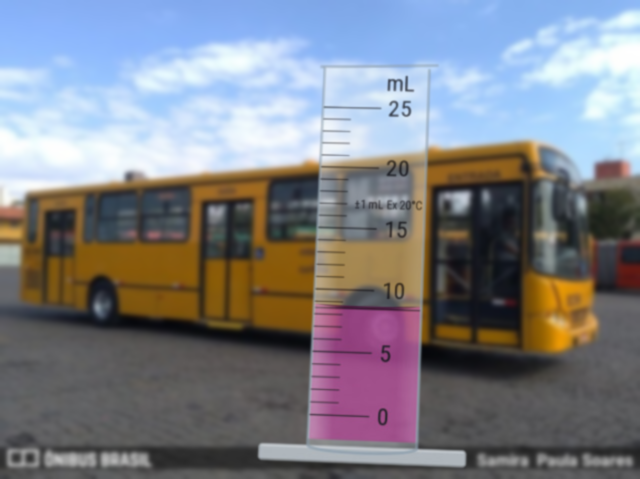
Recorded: **8.5** mL
